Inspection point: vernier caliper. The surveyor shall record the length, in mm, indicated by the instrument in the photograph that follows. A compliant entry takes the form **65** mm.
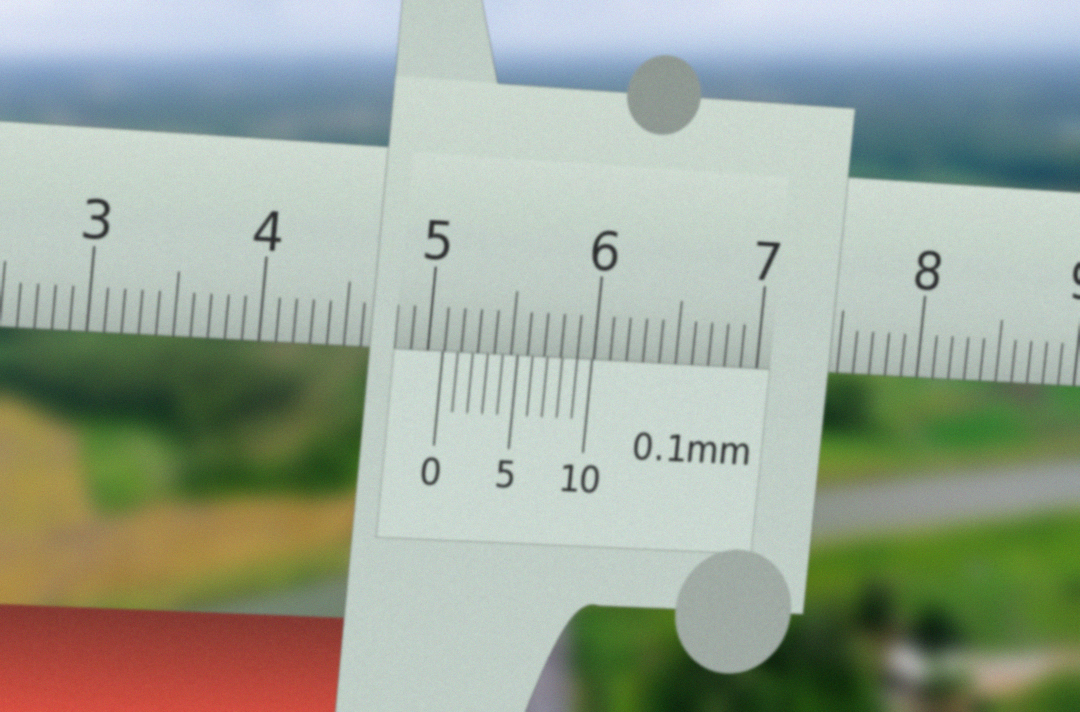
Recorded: **50.9** mm
